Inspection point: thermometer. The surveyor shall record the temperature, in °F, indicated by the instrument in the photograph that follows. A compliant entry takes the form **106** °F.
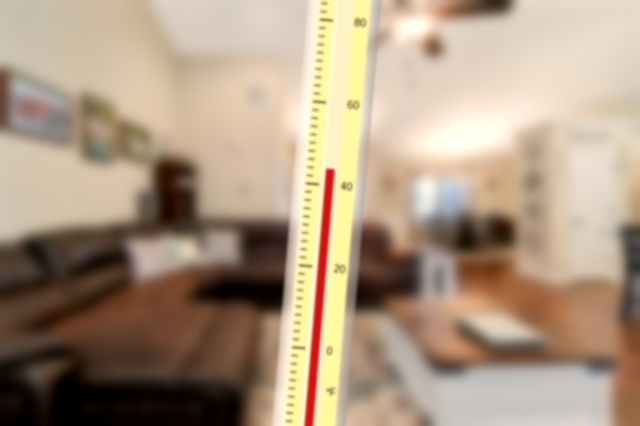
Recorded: **44** °F
